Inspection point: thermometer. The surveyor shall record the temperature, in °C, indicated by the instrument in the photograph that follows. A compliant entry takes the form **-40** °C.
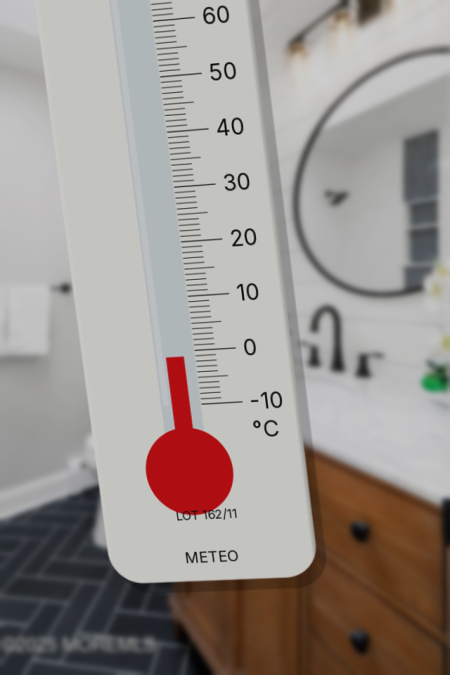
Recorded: **-1** °C
